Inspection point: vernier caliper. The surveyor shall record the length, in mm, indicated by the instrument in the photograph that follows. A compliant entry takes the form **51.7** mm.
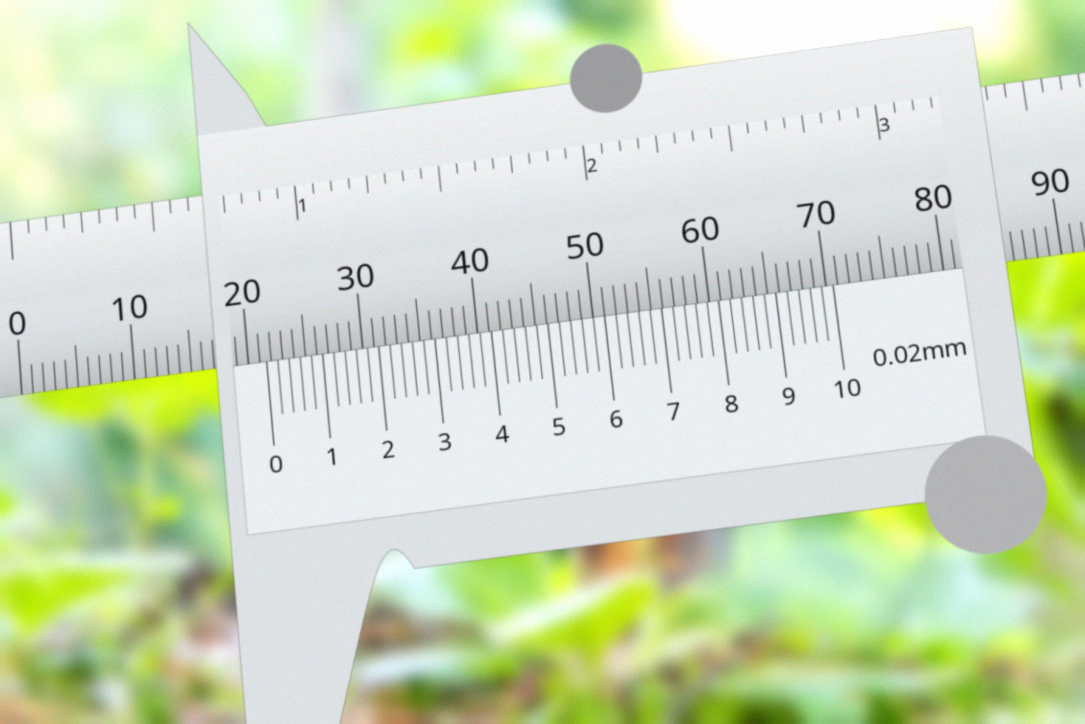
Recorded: **21.6** mm
